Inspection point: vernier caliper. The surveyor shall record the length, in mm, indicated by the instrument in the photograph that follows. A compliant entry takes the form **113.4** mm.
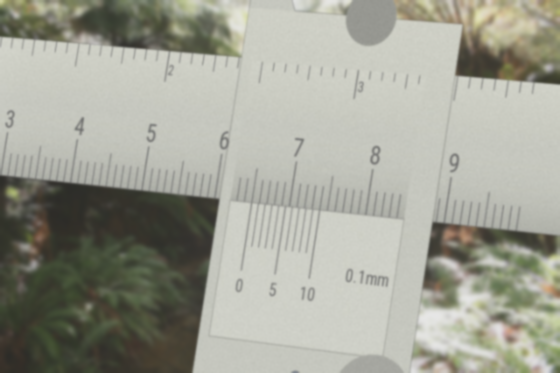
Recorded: **65.0** mm
